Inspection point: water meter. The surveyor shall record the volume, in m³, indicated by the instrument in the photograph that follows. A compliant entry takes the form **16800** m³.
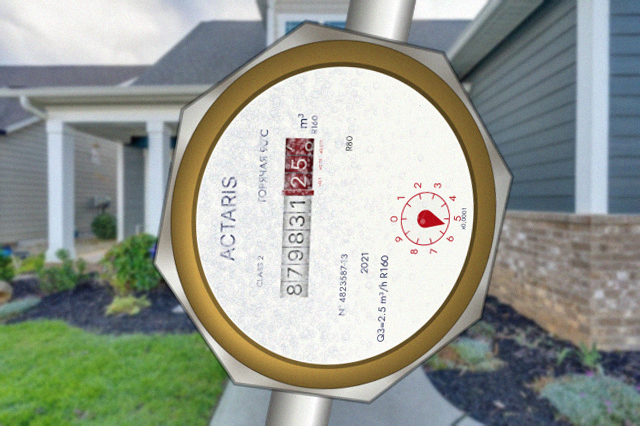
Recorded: **879831.2575** m³
